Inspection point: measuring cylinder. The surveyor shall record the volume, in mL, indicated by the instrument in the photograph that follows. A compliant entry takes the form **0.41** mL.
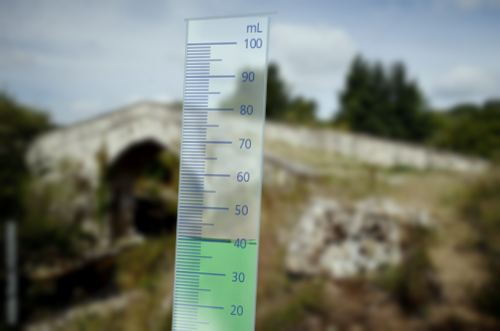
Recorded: **40** mL
